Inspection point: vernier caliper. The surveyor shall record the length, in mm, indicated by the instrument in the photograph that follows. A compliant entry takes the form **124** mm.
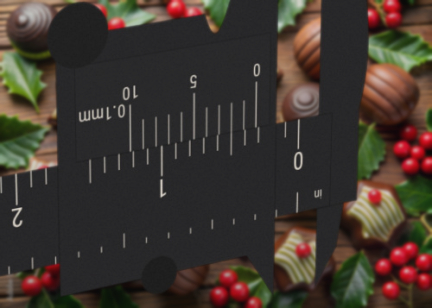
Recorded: **3.2** mm
